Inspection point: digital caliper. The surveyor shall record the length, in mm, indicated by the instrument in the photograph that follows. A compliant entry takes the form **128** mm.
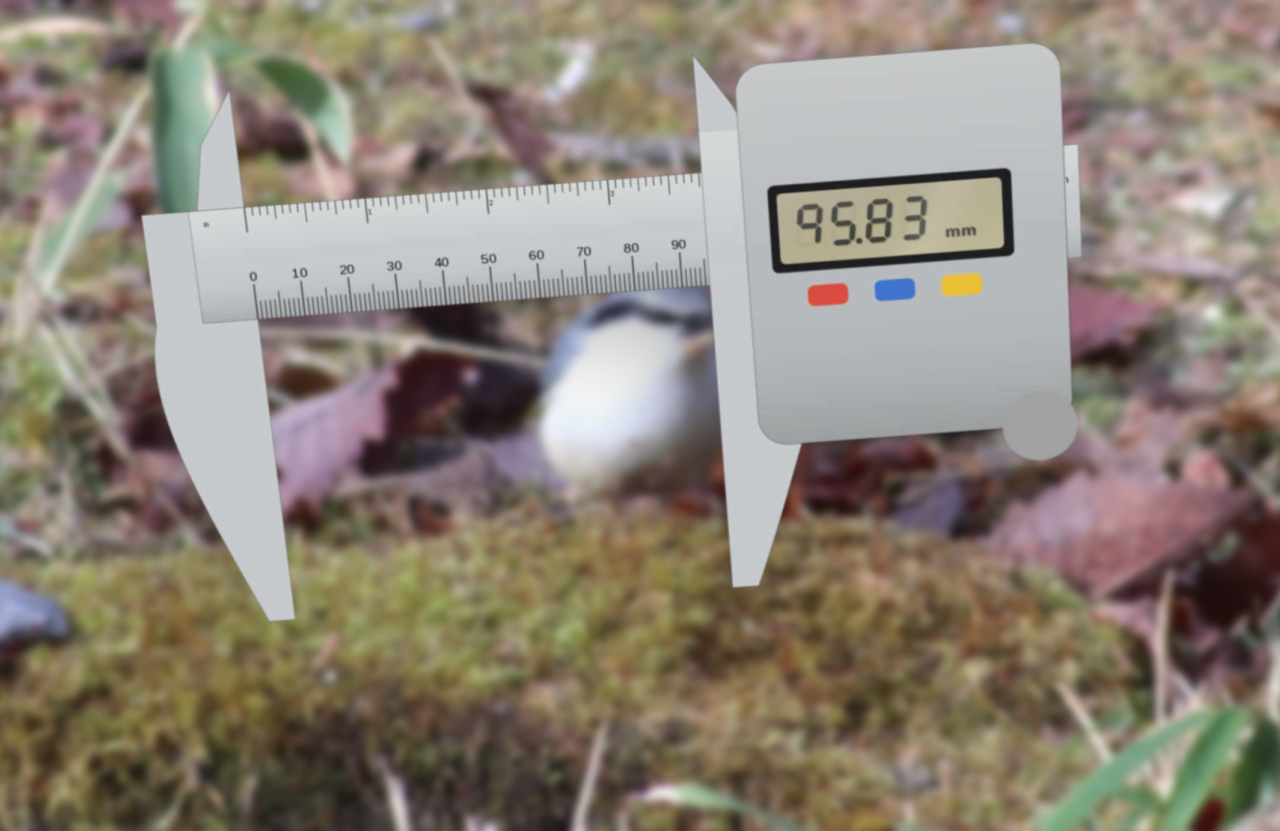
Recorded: **95.83** mm
